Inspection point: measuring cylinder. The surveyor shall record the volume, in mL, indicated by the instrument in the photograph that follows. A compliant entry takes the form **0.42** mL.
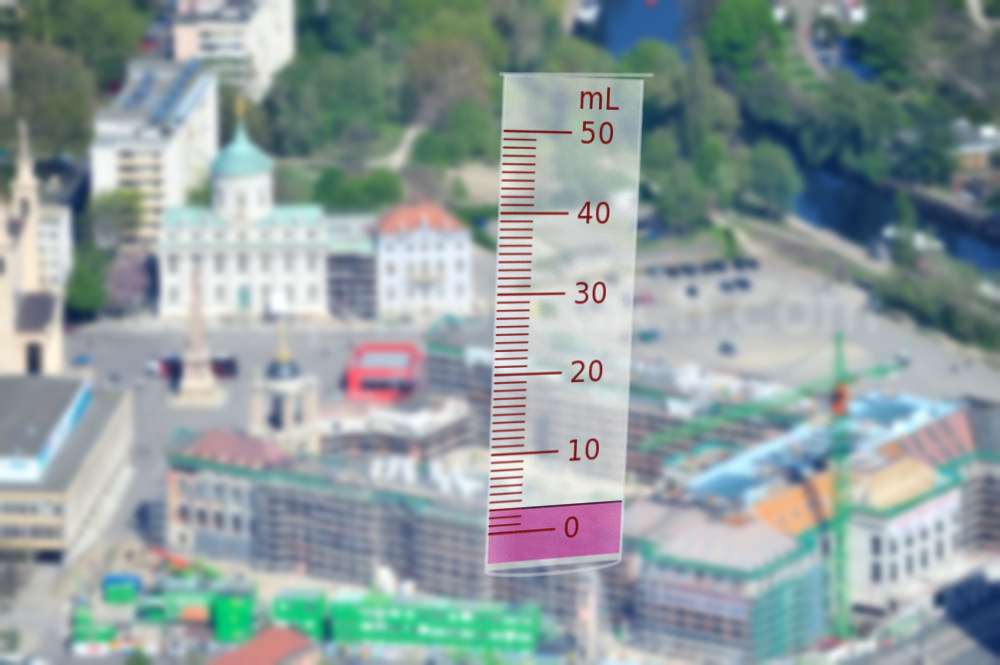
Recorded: **3** mL
